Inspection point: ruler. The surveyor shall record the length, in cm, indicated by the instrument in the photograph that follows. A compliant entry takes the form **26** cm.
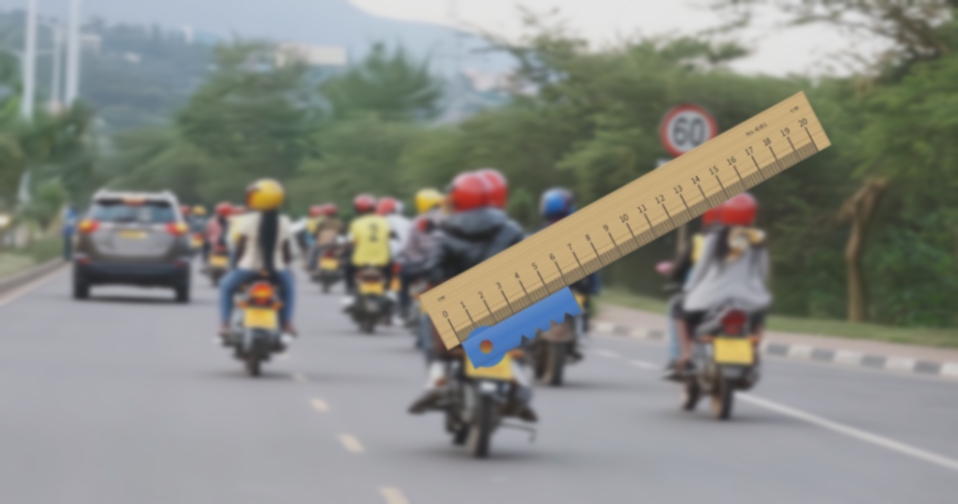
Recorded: **6** cm
